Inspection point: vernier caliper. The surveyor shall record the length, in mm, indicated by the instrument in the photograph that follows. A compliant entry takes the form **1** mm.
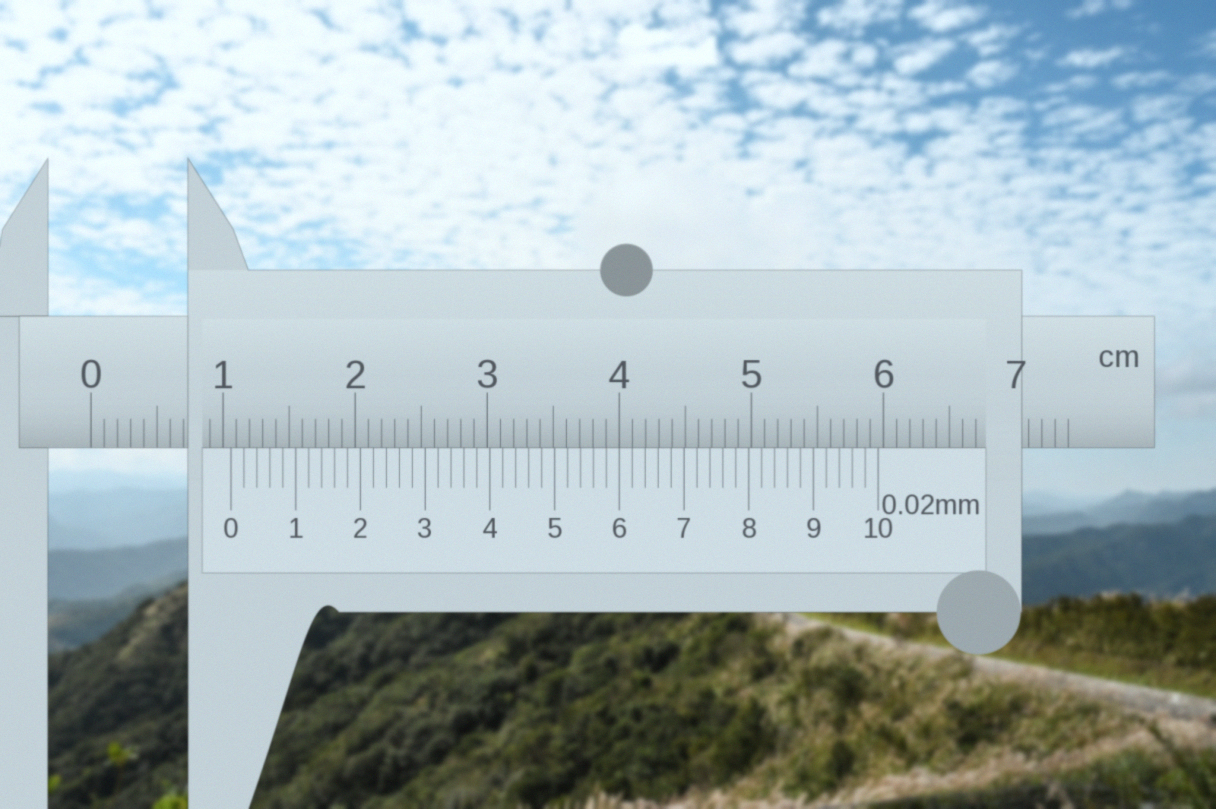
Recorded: **10.6** mm
